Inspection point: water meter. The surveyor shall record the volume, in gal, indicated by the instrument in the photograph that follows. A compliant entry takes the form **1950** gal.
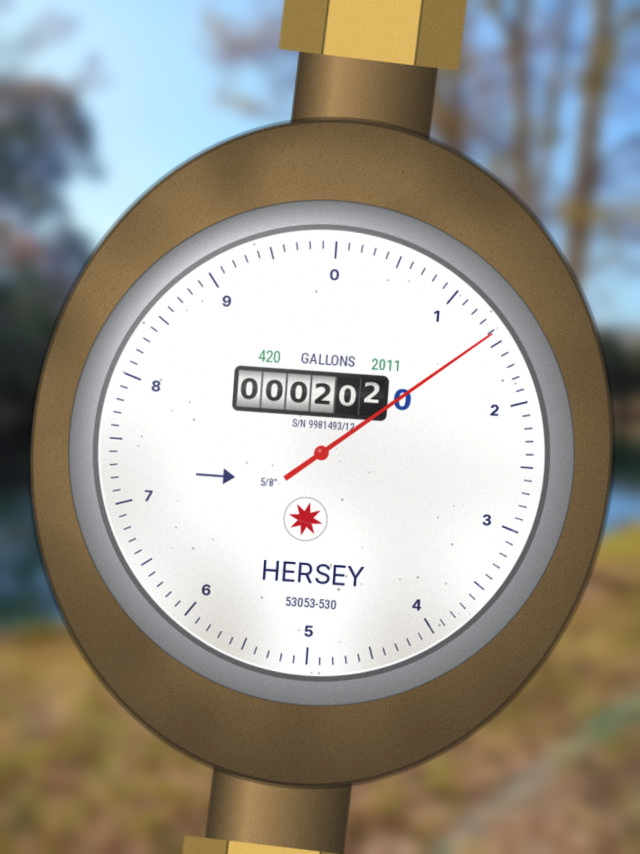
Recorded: **2021.4** gal
